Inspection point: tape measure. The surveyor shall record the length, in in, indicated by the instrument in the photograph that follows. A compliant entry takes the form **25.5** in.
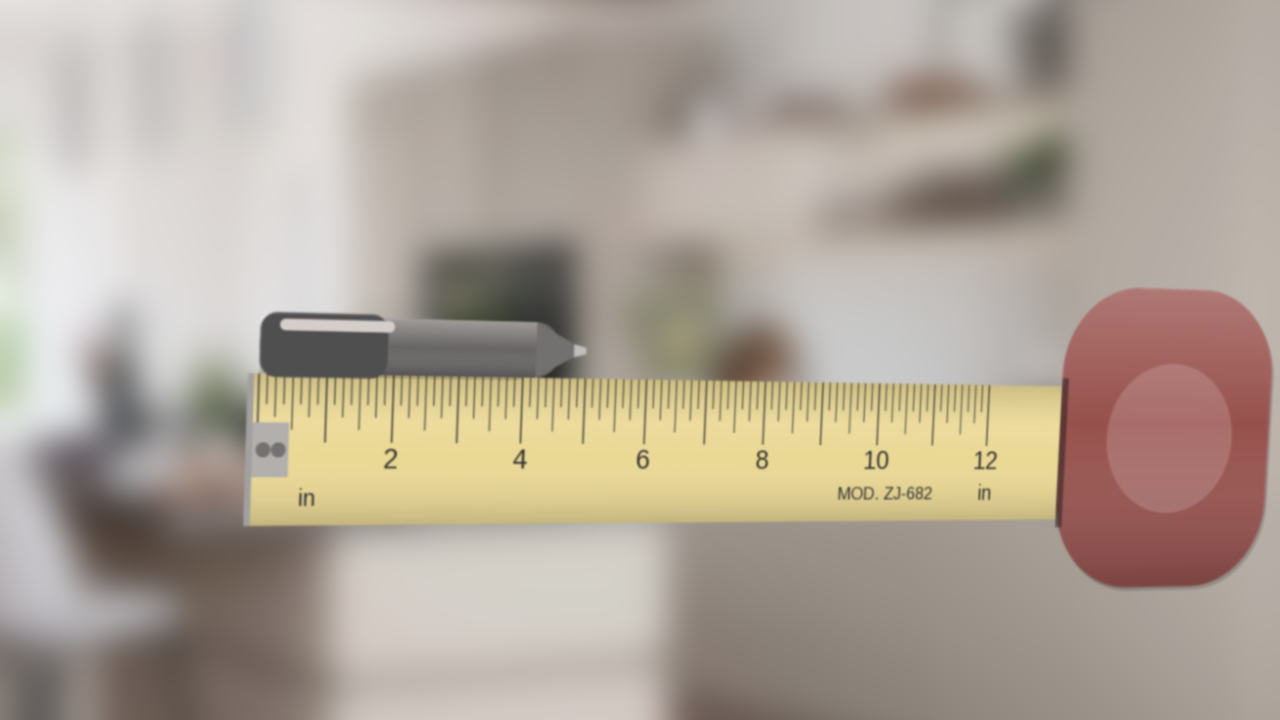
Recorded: **5** in
